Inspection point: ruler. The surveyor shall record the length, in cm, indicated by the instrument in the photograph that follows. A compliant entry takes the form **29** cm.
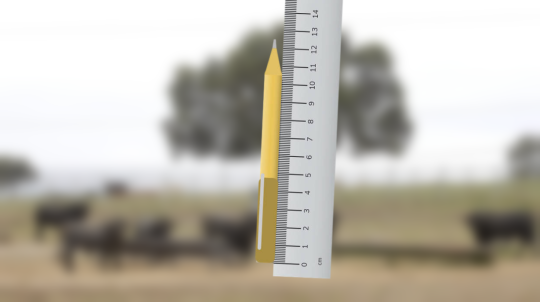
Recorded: **12.5** cm
